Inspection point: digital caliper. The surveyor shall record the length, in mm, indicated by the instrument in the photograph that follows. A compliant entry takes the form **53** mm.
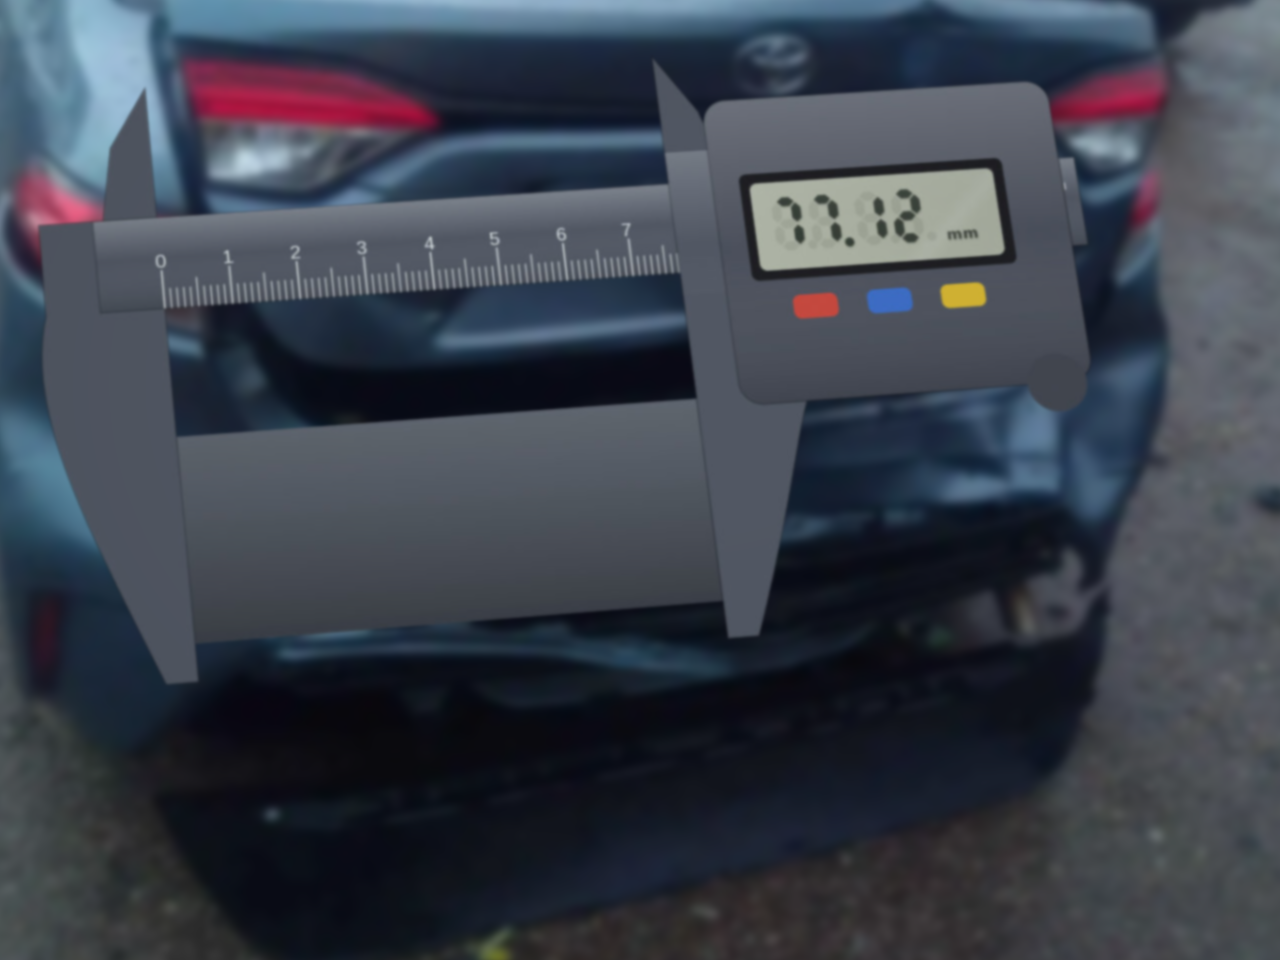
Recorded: **77.12** mm
